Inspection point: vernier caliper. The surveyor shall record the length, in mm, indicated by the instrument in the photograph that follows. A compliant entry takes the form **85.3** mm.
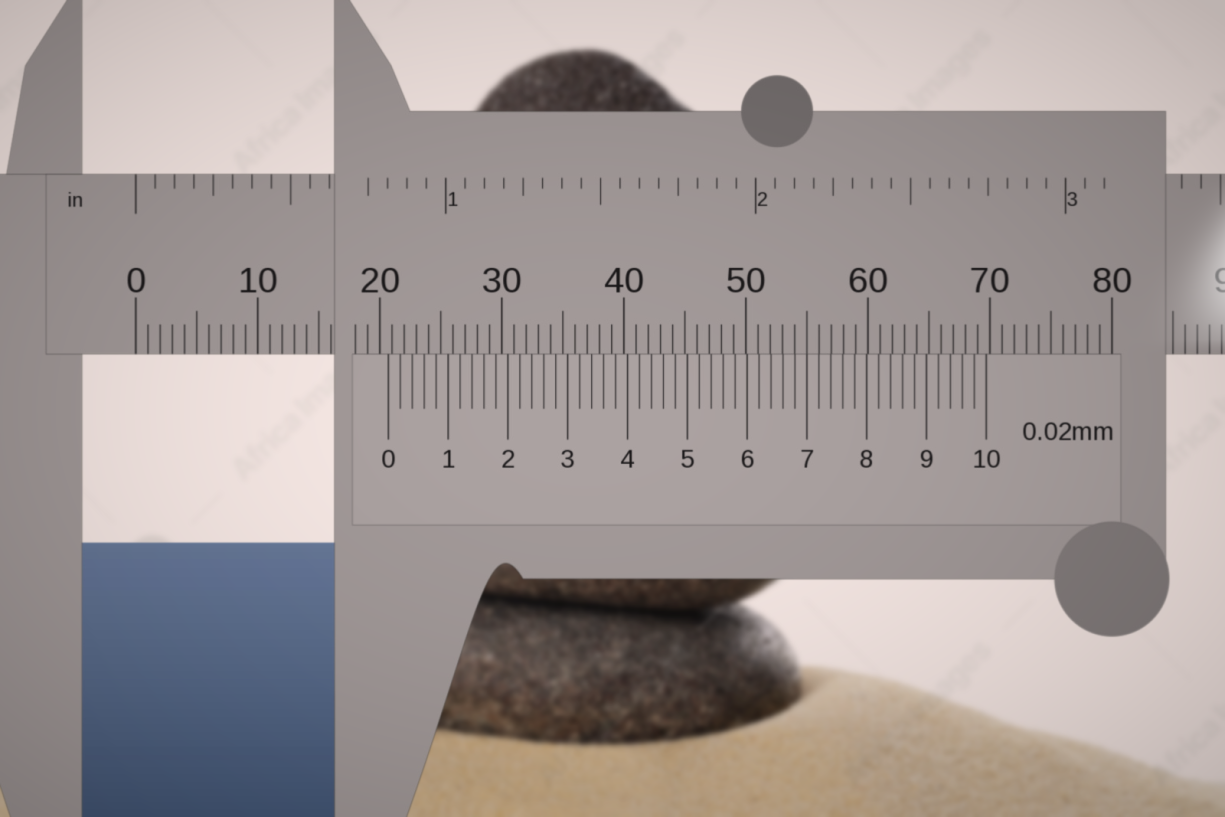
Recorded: **20.7** mm
